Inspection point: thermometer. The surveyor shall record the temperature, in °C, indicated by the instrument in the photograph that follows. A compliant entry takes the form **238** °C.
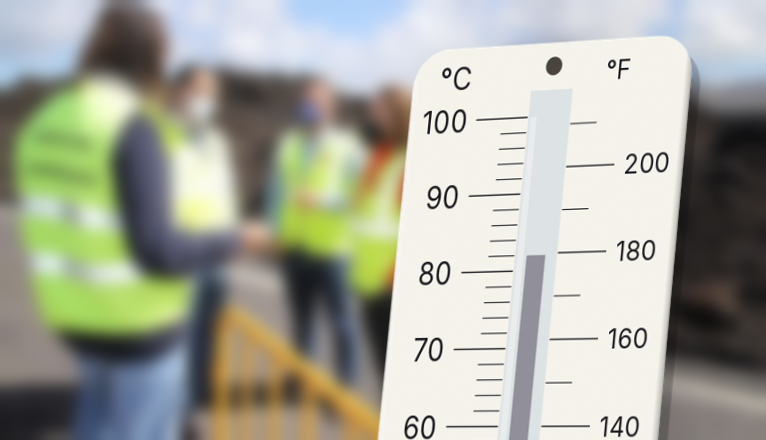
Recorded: **82** °C
